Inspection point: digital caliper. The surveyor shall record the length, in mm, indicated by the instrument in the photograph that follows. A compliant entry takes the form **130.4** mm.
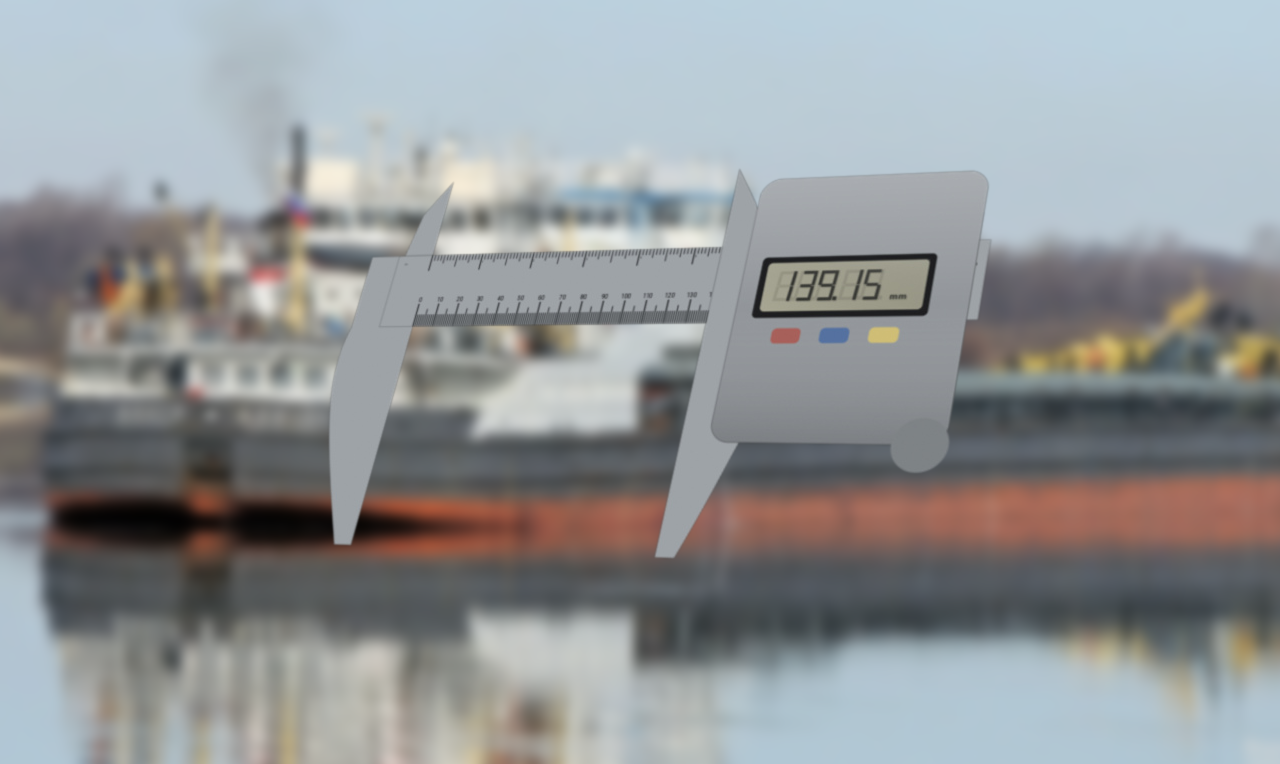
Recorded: **139.15** mm
